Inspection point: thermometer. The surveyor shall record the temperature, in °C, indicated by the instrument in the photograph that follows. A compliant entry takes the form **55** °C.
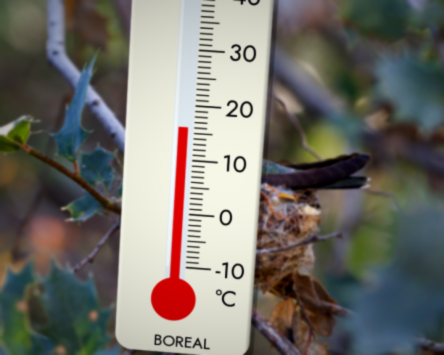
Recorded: **16** °C
